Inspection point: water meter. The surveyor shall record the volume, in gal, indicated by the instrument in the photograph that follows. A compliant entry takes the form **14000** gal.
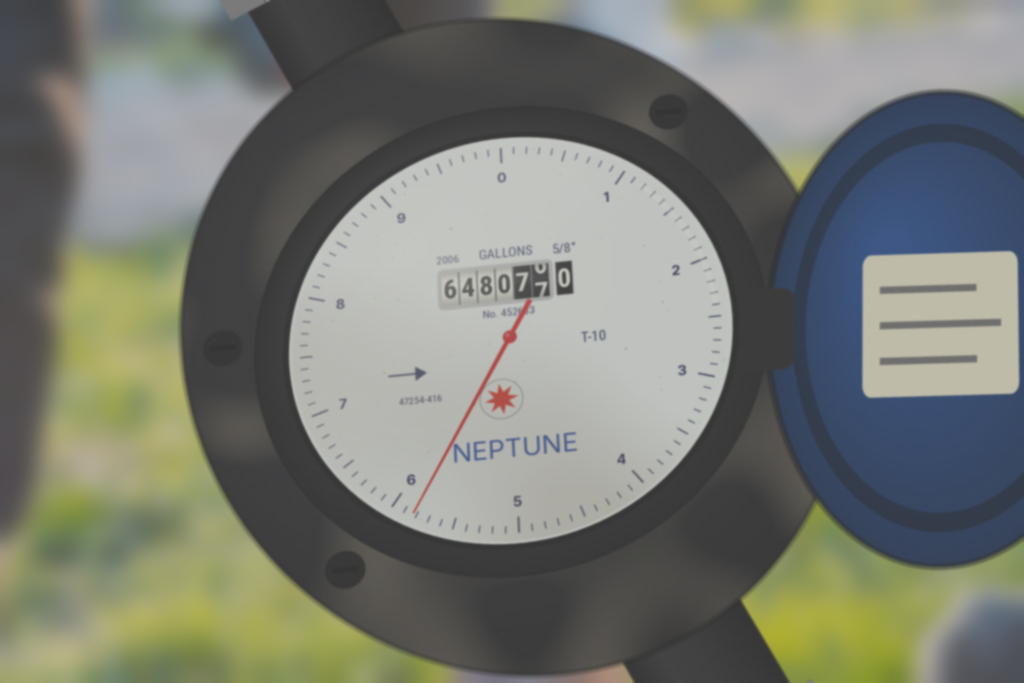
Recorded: **6480765.8** gal
